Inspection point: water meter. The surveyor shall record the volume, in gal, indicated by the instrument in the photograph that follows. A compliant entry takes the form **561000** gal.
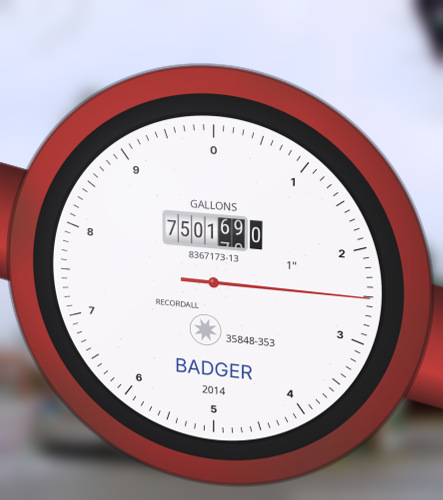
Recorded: **7501692.5** gal
